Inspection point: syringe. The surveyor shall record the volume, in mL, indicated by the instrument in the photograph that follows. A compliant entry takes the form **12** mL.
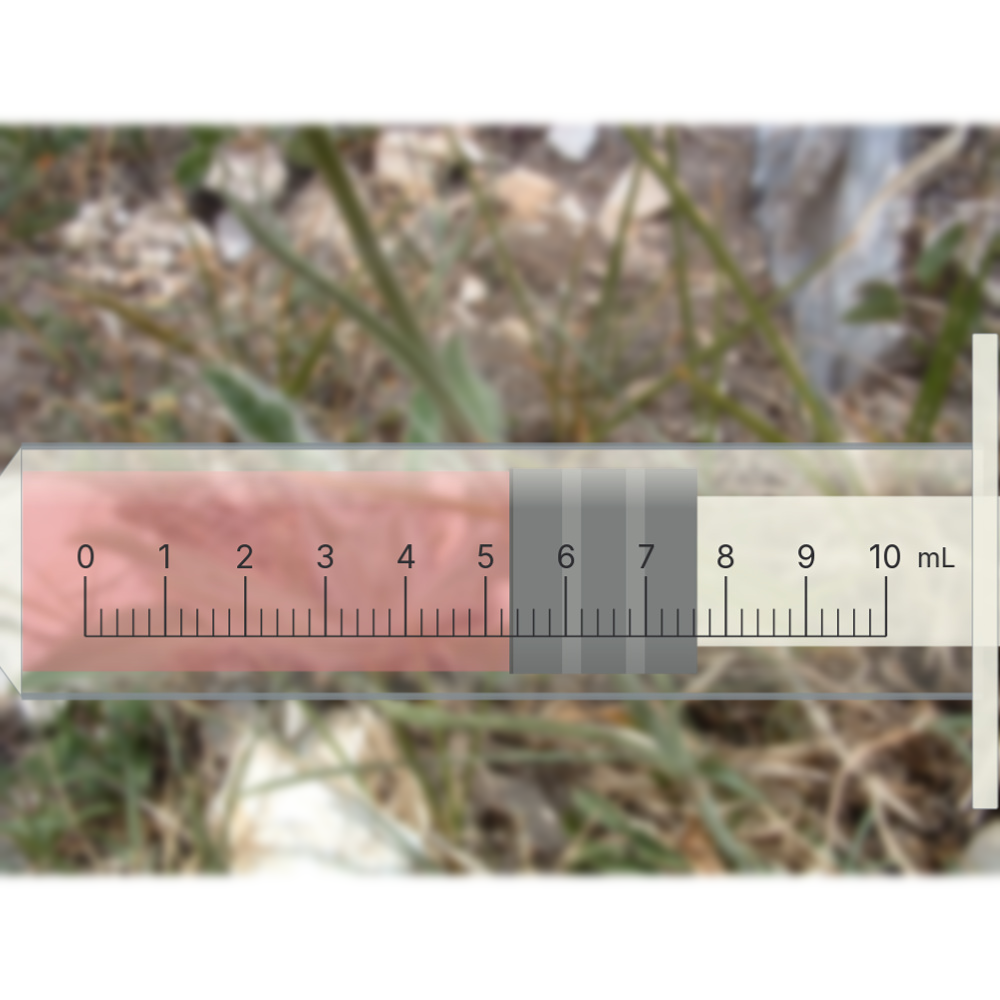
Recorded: **5.3** mL
